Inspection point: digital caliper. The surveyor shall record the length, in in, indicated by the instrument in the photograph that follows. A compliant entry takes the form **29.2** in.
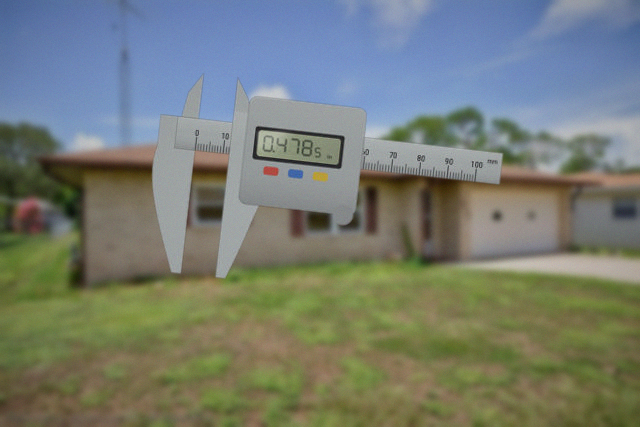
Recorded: **0.4785** in
